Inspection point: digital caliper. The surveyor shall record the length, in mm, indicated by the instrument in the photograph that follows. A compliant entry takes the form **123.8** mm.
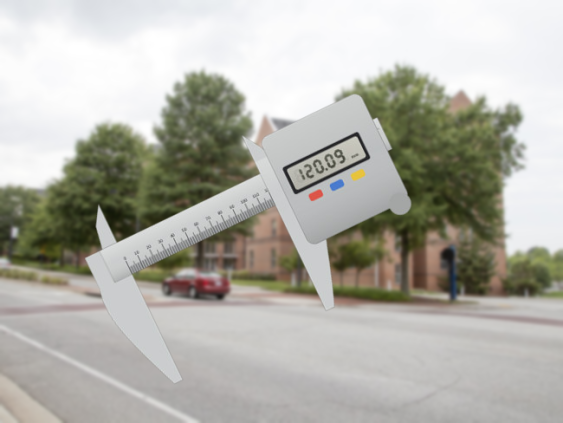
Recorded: **120.09** mm
